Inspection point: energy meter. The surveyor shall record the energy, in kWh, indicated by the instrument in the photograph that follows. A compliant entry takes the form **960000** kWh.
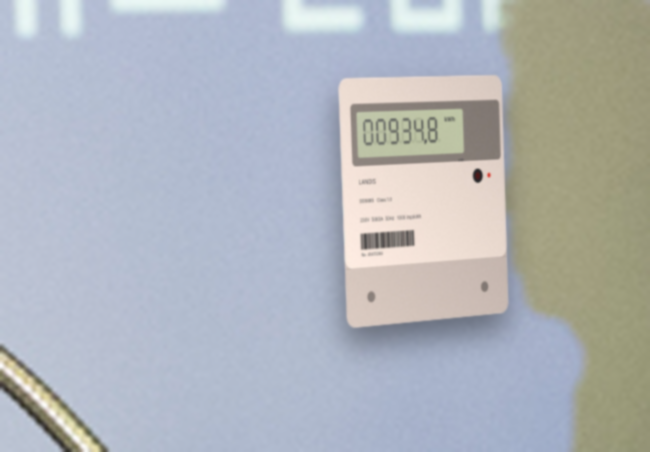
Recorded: **934.8** kWh
